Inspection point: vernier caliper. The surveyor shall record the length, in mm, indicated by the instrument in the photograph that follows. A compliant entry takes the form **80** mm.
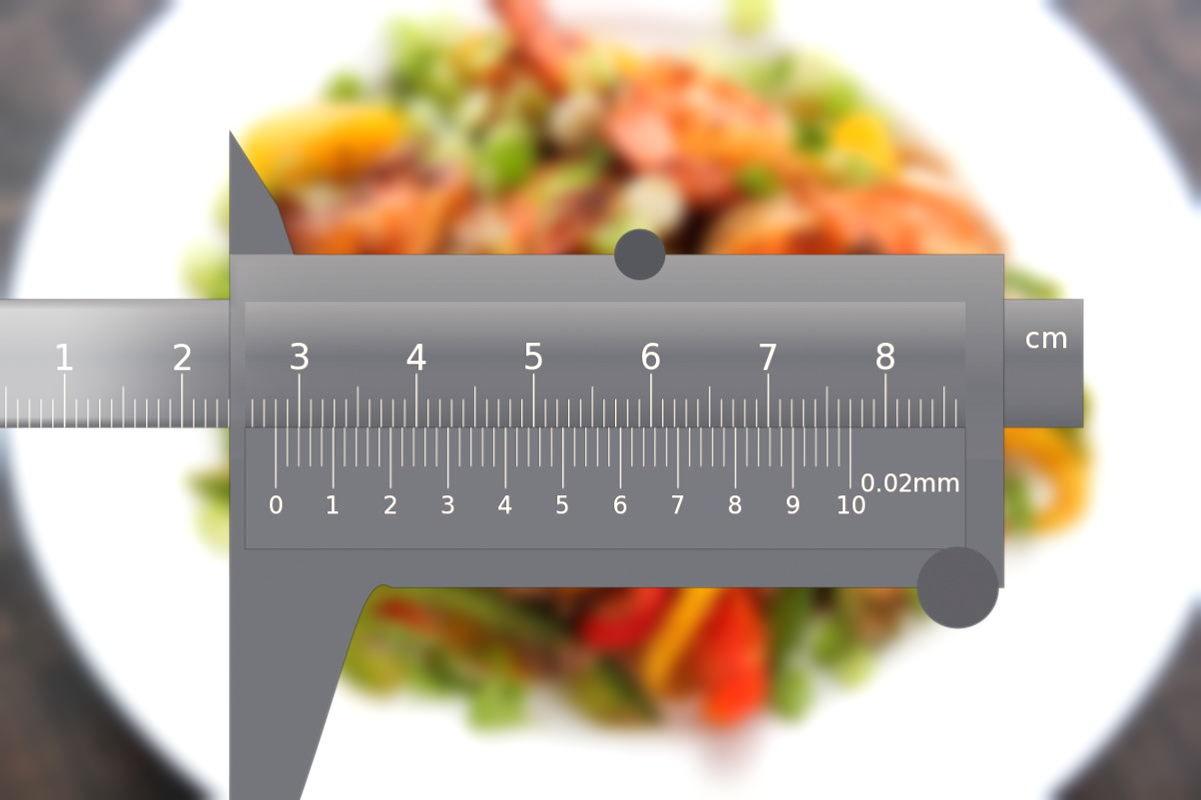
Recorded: **28.0** mm
